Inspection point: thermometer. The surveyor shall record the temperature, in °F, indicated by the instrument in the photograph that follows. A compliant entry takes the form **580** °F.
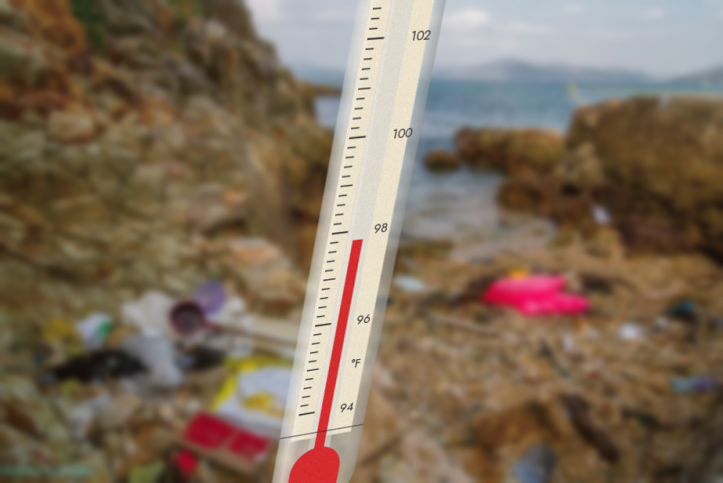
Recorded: **97.8** °F
